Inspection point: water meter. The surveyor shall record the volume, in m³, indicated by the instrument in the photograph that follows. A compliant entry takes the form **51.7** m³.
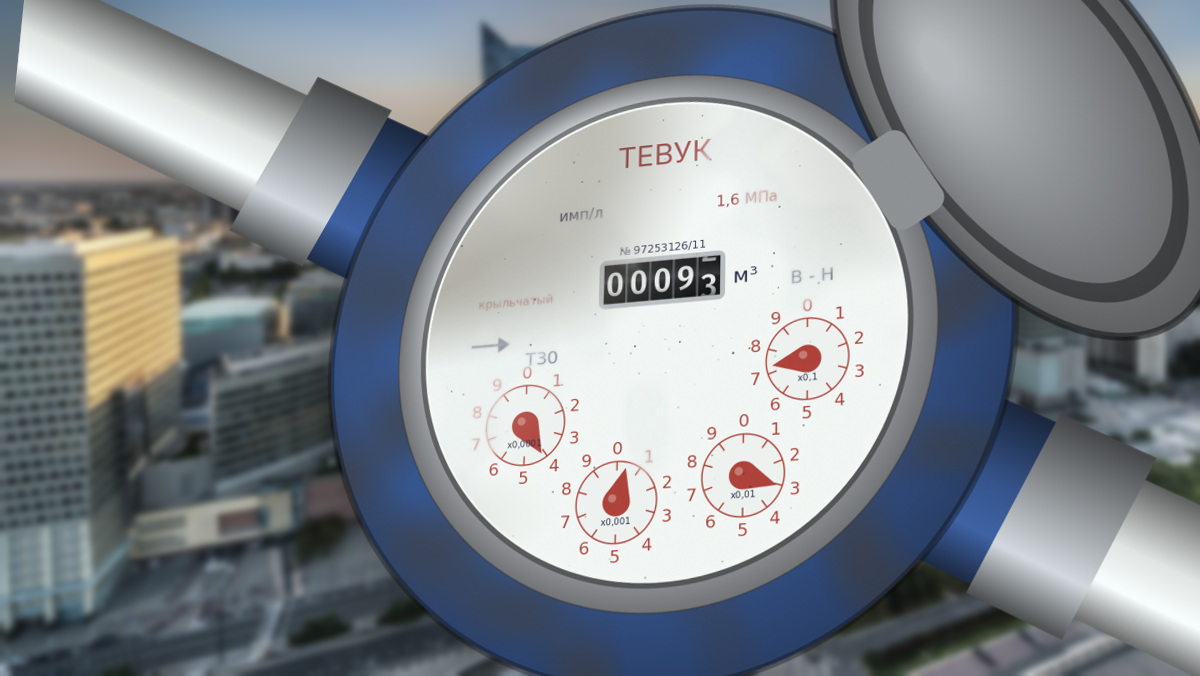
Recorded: **92.7304** m³
